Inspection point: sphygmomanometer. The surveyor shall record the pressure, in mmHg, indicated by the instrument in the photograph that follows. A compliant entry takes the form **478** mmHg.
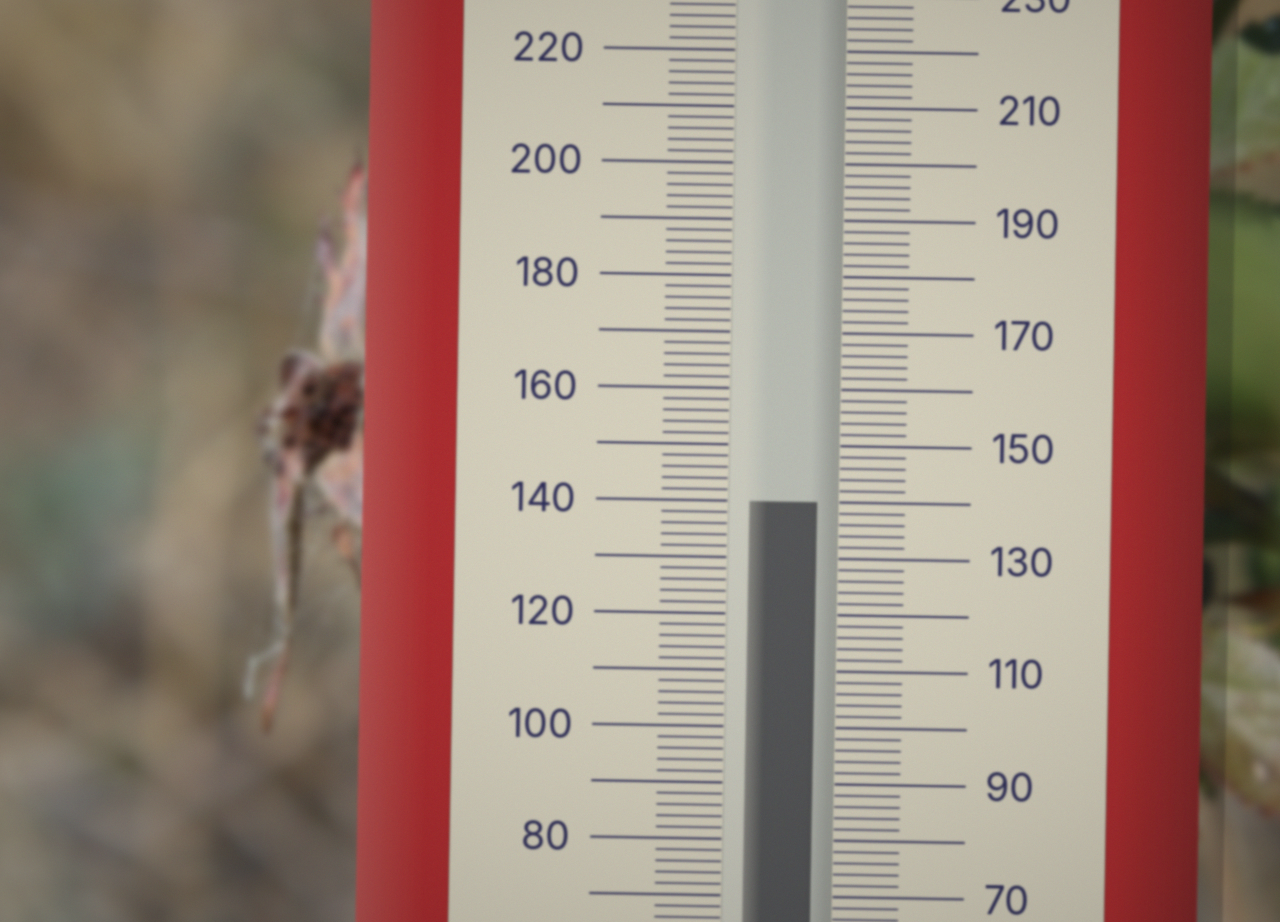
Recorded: **140** mmHg
